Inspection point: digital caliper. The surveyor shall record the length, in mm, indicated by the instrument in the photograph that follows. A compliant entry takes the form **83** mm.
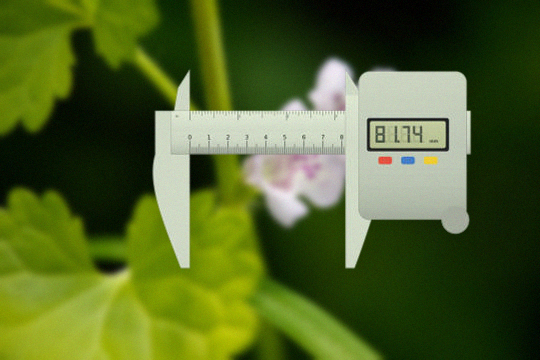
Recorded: **81.74** mm
